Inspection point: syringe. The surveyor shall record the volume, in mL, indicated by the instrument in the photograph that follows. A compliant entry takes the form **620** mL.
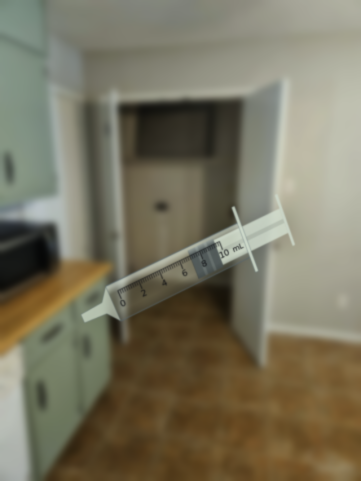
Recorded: **7** mL
